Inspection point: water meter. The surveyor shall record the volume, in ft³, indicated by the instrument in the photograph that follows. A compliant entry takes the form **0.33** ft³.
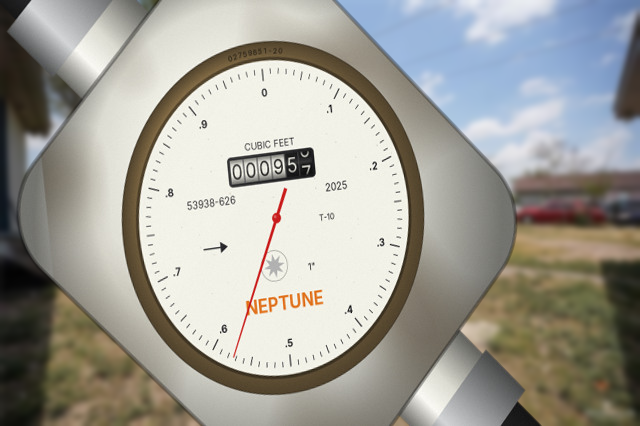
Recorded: **956.57** ft³
